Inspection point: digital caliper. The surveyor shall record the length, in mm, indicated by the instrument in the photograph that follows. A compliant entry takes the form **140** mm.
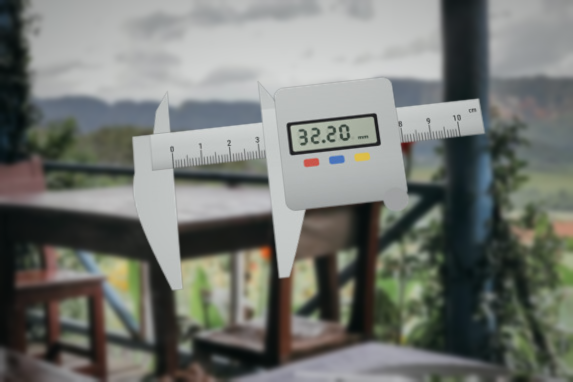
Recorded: **32.20** mm
